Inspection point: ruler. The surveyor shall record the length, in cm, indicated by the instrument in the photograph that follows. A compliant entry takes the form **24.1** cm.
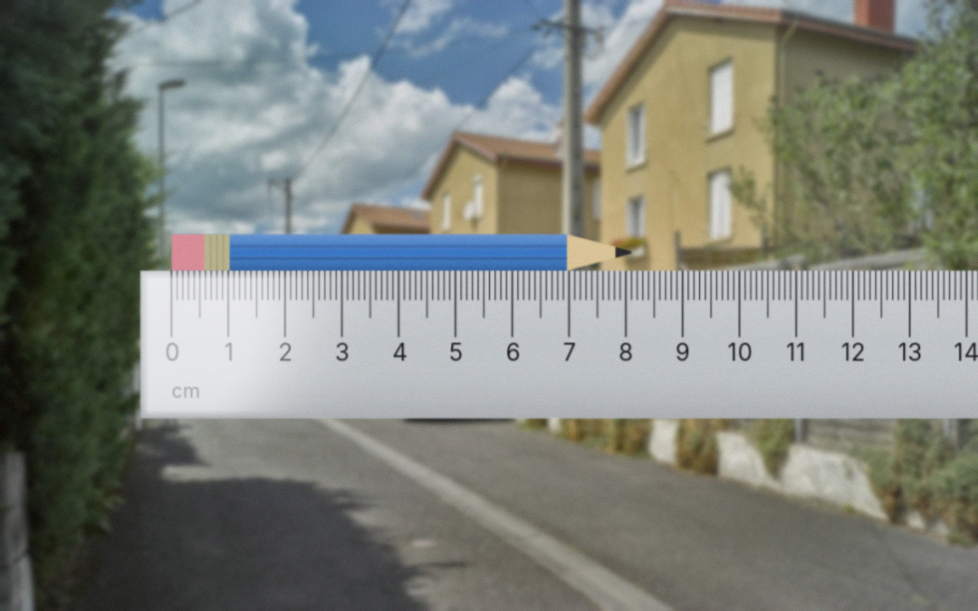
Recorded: **8.1** cm
